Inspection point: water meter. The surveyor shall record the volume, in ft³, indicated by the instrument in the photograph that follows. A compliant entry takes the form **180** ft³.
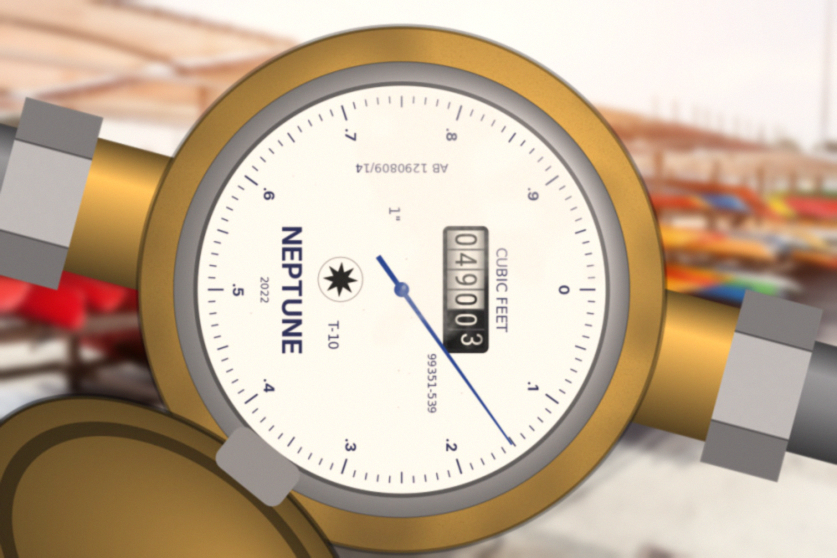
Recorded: **49003.15** ft³
